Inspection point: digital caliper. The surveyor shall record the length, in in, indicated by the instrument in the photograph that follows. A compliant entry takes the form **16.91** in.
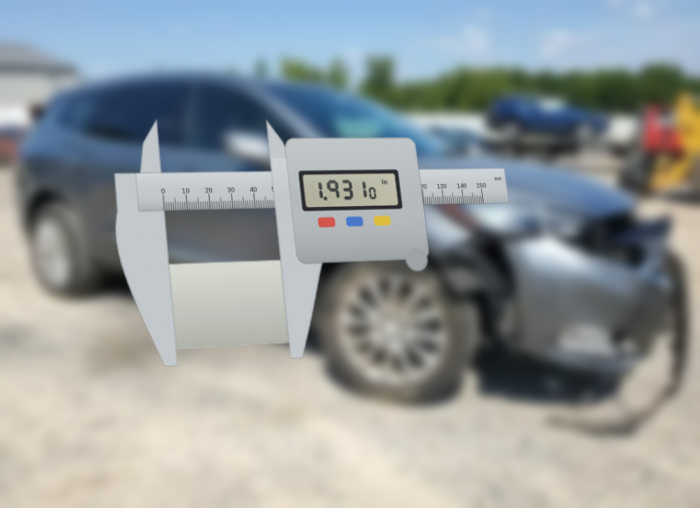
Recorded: **1.9310** in
